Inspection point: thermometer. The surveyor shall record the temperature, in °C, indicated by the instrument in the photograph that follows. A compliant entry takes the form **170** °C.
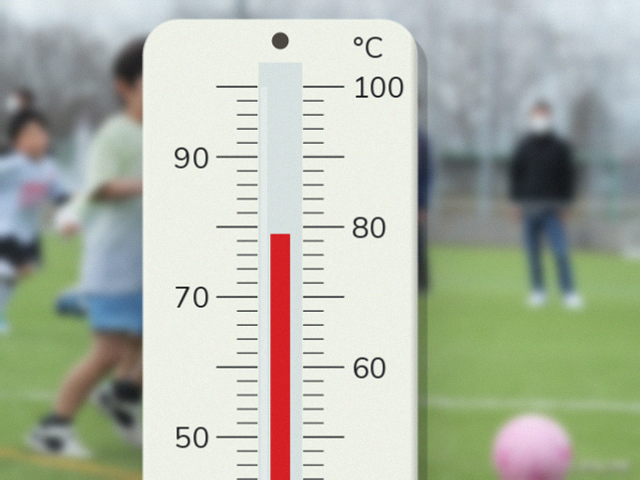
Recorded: **79** °C
